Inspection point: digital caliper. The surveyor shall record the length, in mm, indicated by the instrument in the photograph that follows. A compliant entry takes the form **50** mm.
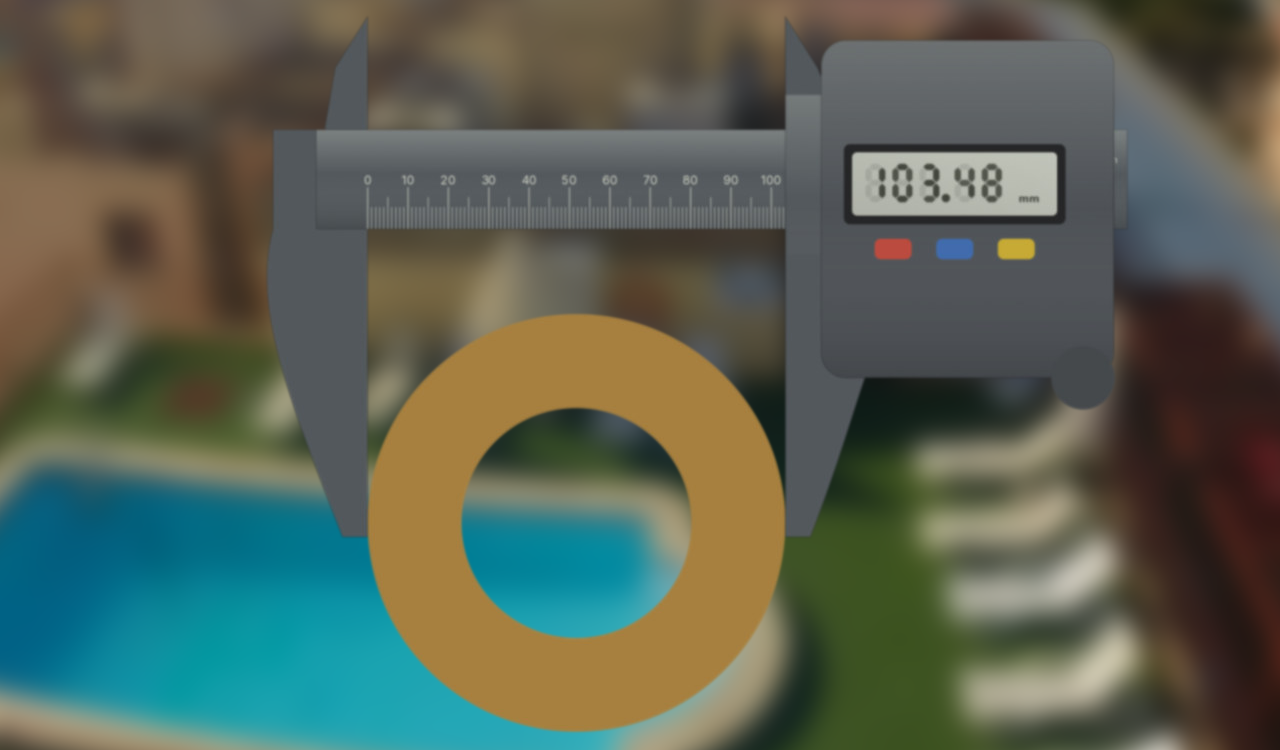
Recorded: **103.48** mm
